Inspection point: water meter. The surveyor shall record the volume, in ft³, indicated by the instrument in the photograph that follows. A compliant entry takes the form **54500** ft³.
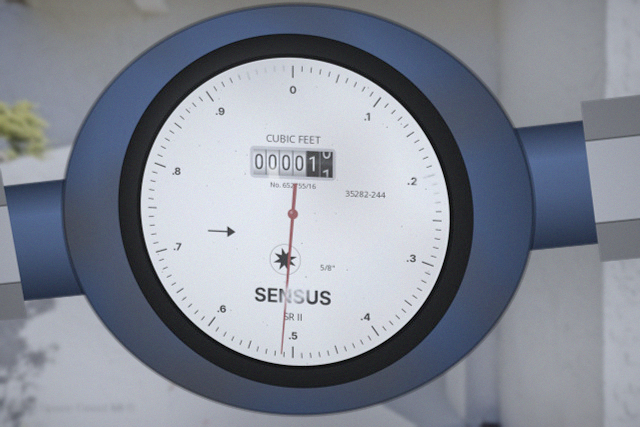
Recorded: **10.51** ft³
